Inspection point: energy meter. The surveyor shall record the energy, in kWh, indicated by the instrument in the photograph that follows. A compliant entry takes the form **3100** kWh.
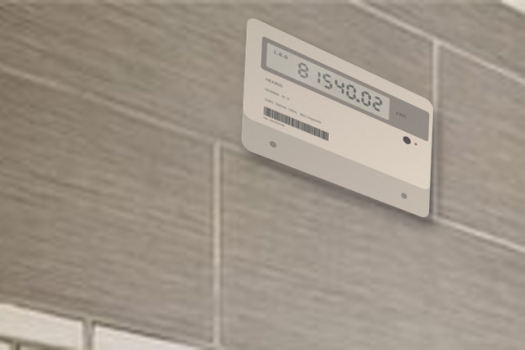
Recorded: **81540.02** kWh
